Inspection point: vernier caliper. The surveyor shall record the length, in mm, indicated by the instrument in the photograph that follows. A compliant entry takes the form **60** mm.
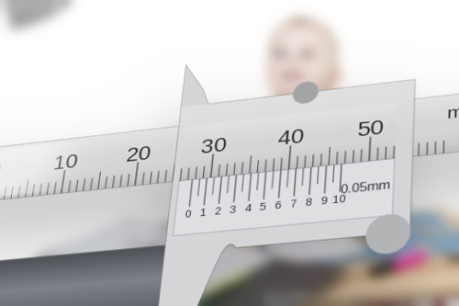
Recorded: **27.6** mm
